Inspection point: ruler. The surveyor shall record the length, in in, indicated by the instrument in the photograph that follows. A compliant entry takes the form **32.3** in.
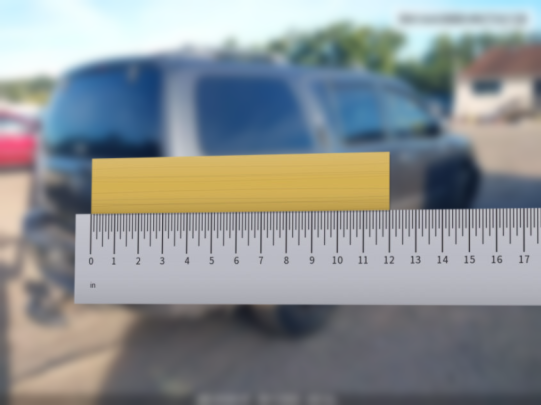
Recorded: **12** in
